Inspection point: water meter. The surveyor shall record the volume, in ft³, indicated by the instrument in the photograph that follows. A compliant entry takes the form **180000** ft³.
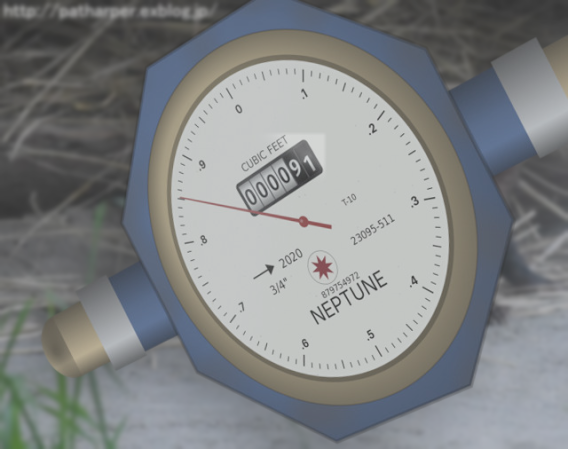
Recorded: **90.85** ft³
